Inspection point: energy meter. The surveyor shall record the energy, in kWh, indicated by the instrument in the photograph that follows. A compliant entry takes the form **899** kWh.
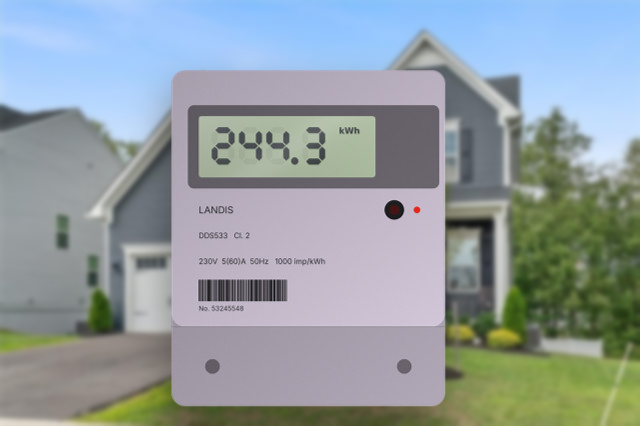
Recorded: **244.3** kWh
